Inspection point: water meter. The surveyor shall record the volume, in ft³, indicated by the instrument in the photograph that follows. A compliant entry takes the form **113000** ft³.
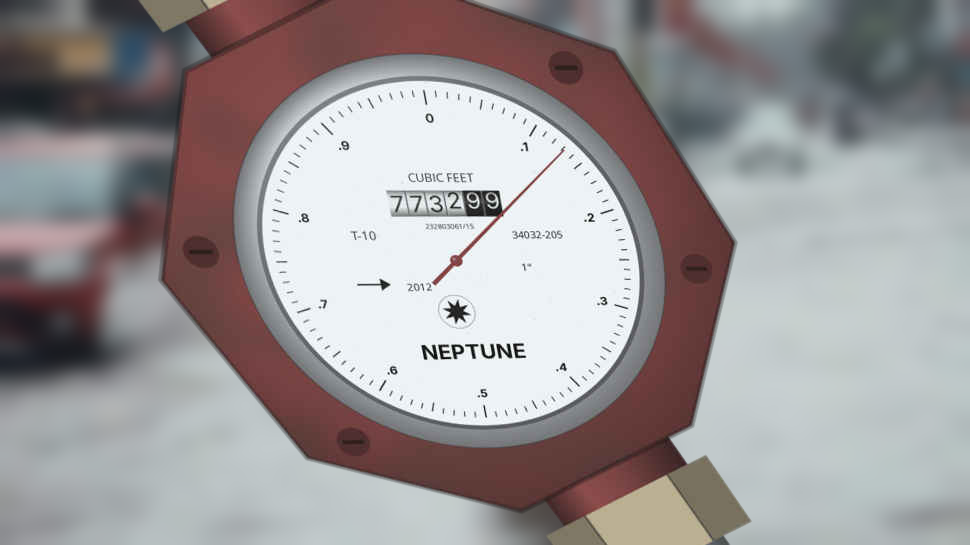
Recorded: **773299.13** ft³
